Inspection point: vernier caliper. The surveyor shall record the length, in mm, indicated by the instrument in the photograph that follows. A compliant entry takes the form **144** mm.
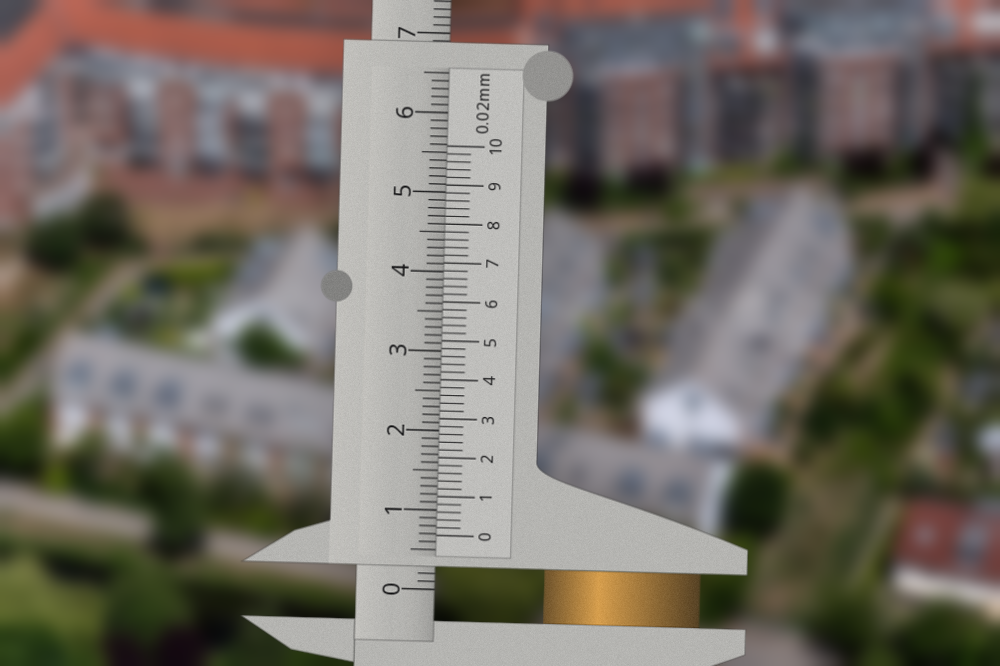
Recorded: **6.8** mm
